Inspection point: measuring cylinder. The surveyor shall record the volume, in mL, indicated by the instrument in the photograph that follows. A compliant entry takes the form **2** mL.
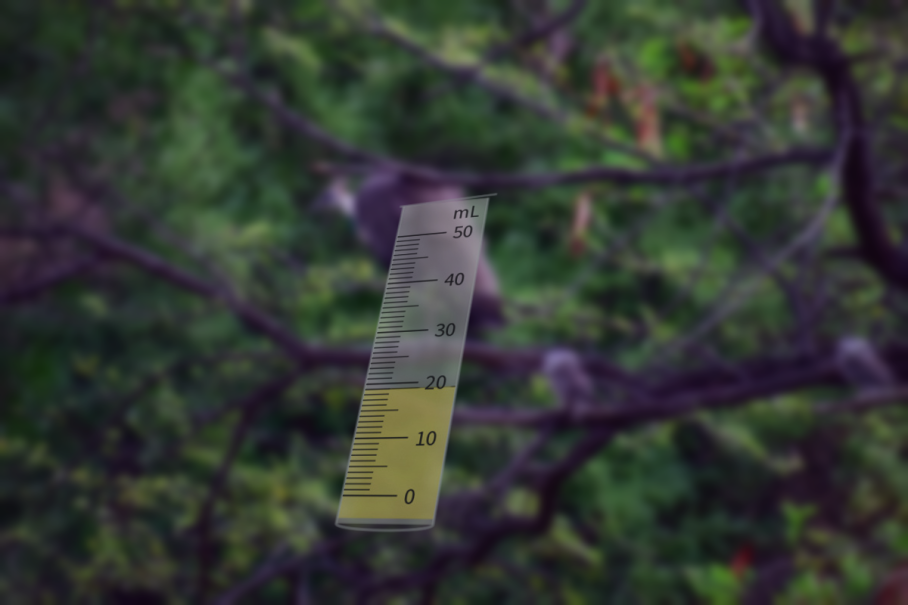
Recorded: **19** mL
